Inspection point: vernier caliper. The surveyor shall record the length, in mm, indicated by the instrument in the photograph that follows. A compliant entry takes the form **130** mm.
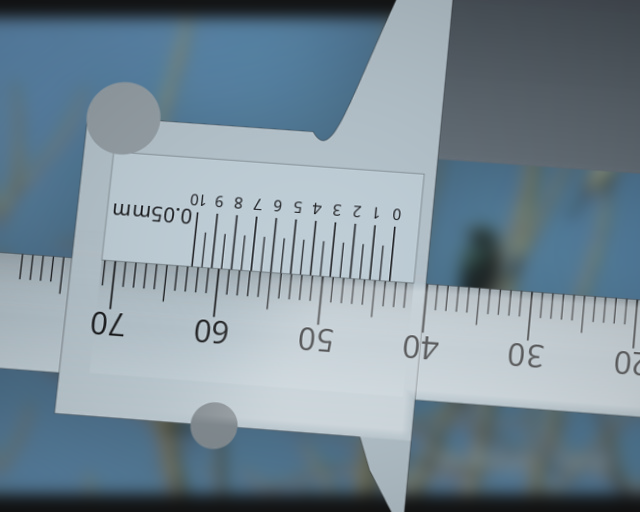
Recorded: **43.6** mm
